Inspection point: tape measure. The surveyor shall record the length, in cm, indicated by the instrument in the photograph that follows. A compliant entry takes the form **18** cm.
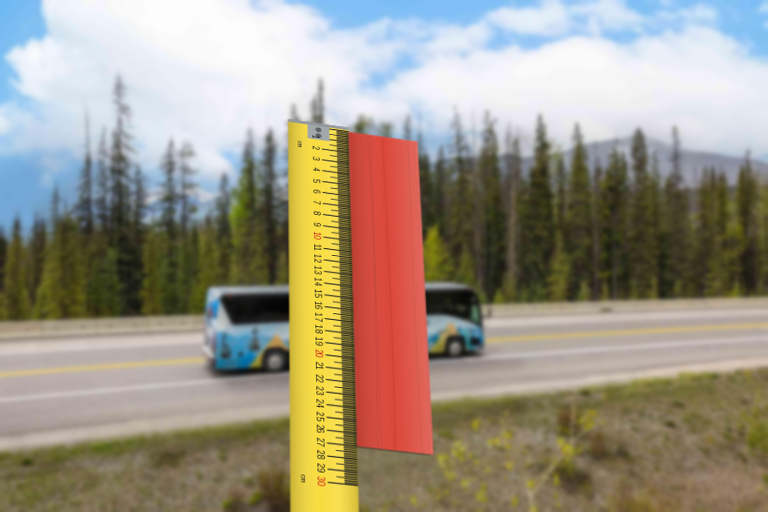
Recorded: **27** cm
